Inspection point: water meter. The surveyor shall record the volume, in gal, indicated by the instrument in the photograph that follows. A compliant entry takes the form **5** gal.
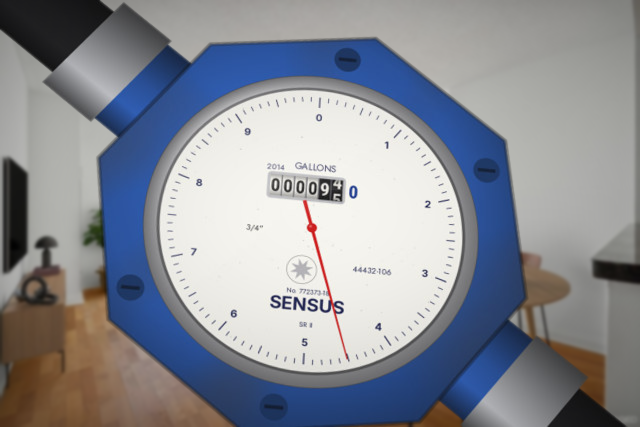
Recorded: **944.5** gal
